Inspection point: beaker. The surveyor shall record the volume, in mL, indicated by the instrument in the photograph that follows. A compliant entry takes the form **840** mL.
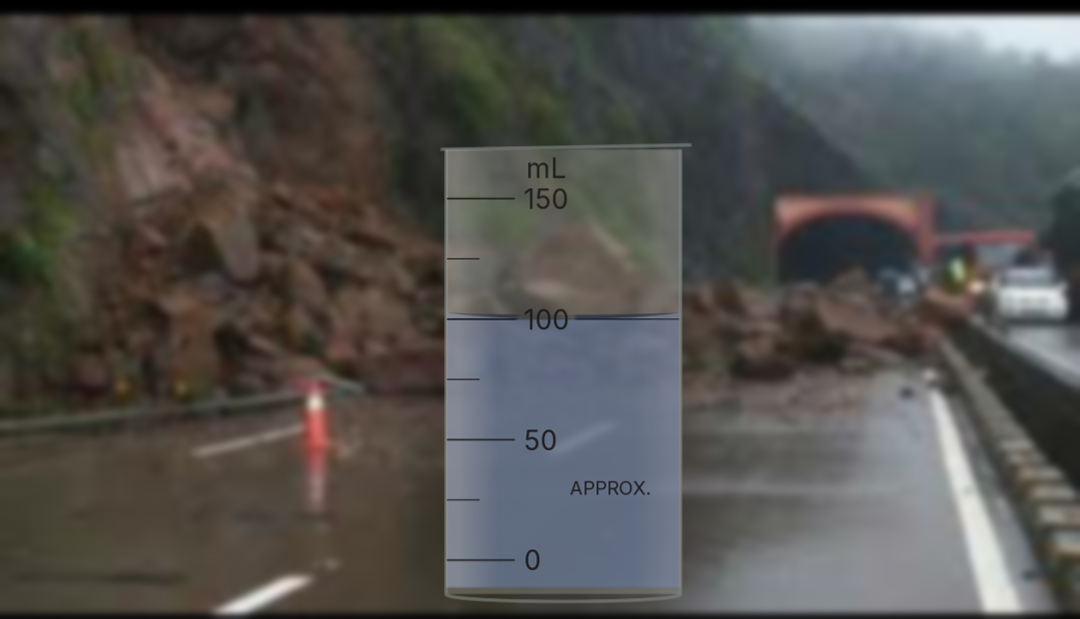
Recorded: **100** mL
